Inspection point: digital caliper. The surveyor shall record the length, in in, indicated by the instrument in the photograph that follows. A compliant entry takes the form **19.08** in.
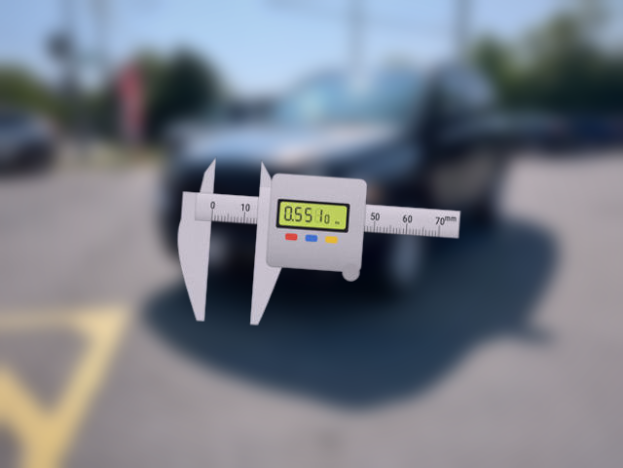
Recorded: **0.5510** in
